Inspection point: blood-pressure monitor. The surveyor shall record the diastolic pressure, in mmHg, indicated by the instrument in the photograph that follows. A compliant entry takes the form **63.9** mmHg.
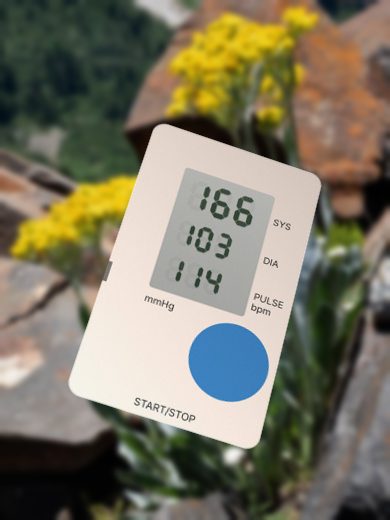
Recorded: **103** mmHg
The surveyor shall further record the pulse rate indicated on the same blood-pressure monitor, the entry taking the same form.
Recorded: **114** bpm
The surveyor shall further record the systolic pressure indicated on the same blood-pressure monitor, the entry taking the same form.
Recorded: **166** mmHg
